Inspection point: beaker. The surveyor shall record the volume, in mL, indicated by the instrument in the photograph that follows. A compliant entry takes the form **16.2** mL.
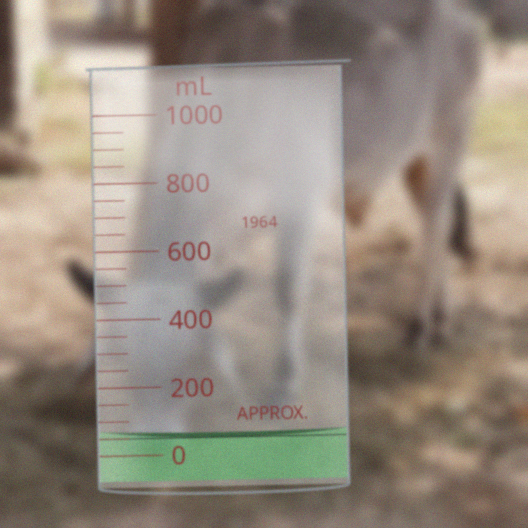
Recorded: **50** mL
